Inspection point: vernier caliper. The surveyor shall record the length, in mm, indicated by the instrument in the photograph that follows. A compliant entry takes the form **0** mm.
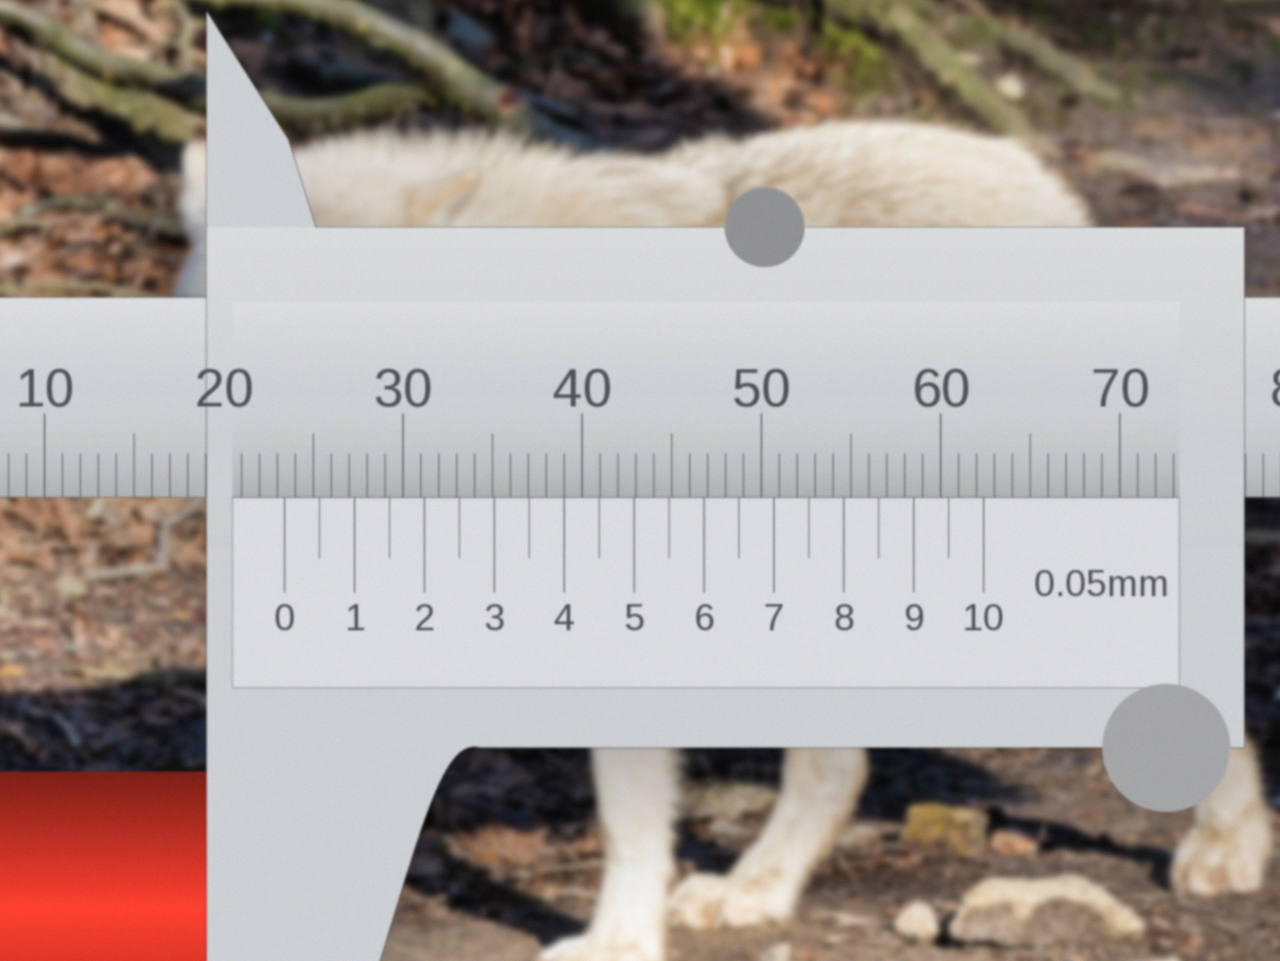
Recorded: **23.4** mm
